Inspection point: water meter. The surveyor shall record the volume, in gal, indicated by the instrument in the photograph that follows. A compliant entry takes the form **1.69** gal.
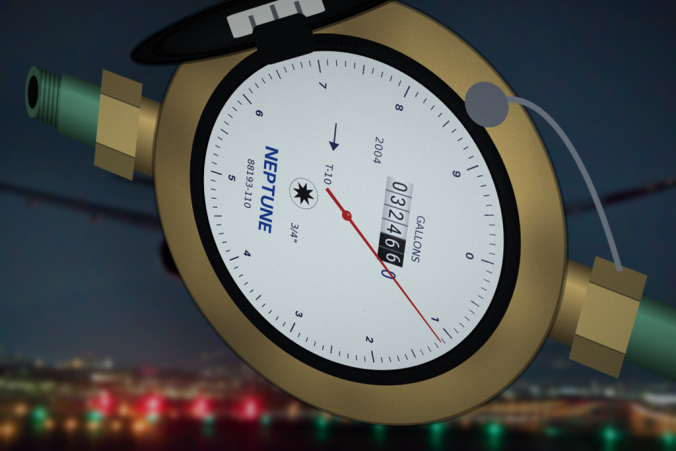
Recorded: **324661.1** gal
